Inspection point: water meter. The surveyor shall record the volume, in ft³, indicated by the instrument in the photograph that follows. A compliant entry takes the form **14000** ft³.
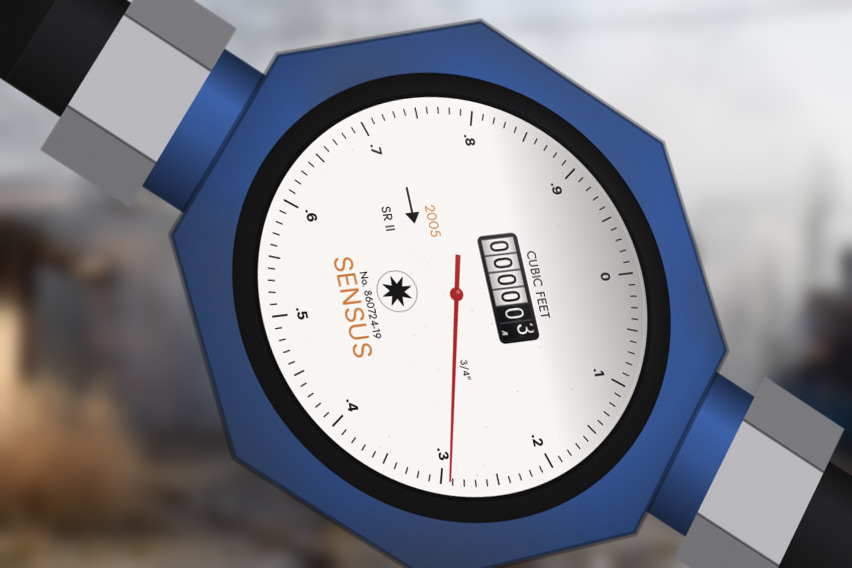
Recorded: **3.29** ft³
